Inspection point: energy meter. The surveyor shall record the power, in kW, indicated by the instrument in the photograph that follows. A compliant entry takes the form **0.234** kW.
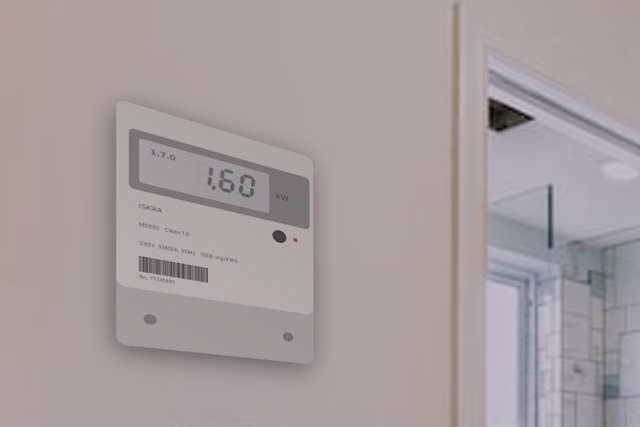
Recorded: **1.60** kW
